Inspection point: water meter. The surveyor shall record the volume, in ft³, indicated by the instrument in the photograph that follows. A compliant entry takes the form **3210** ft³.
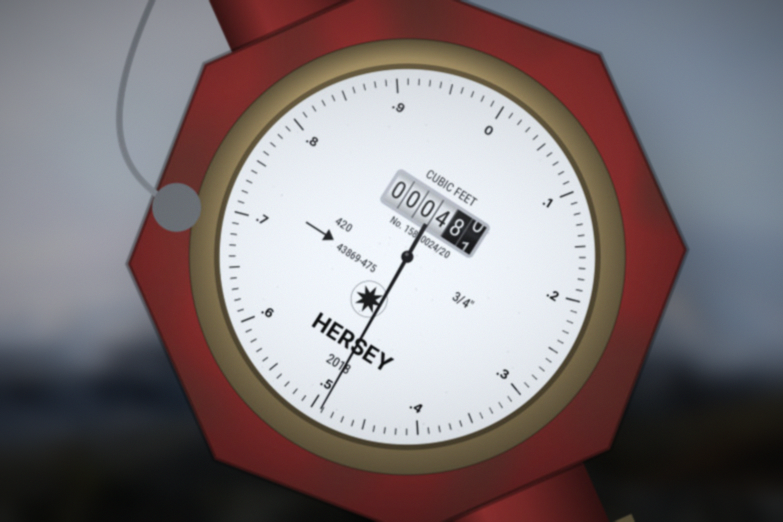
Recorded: **480.49** ft³
